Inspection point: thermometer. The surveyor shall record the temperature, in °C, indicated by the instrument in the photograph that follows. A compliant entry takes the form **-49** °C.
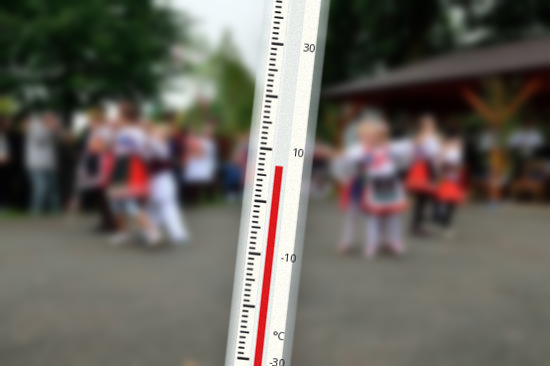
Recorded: **7** °C
